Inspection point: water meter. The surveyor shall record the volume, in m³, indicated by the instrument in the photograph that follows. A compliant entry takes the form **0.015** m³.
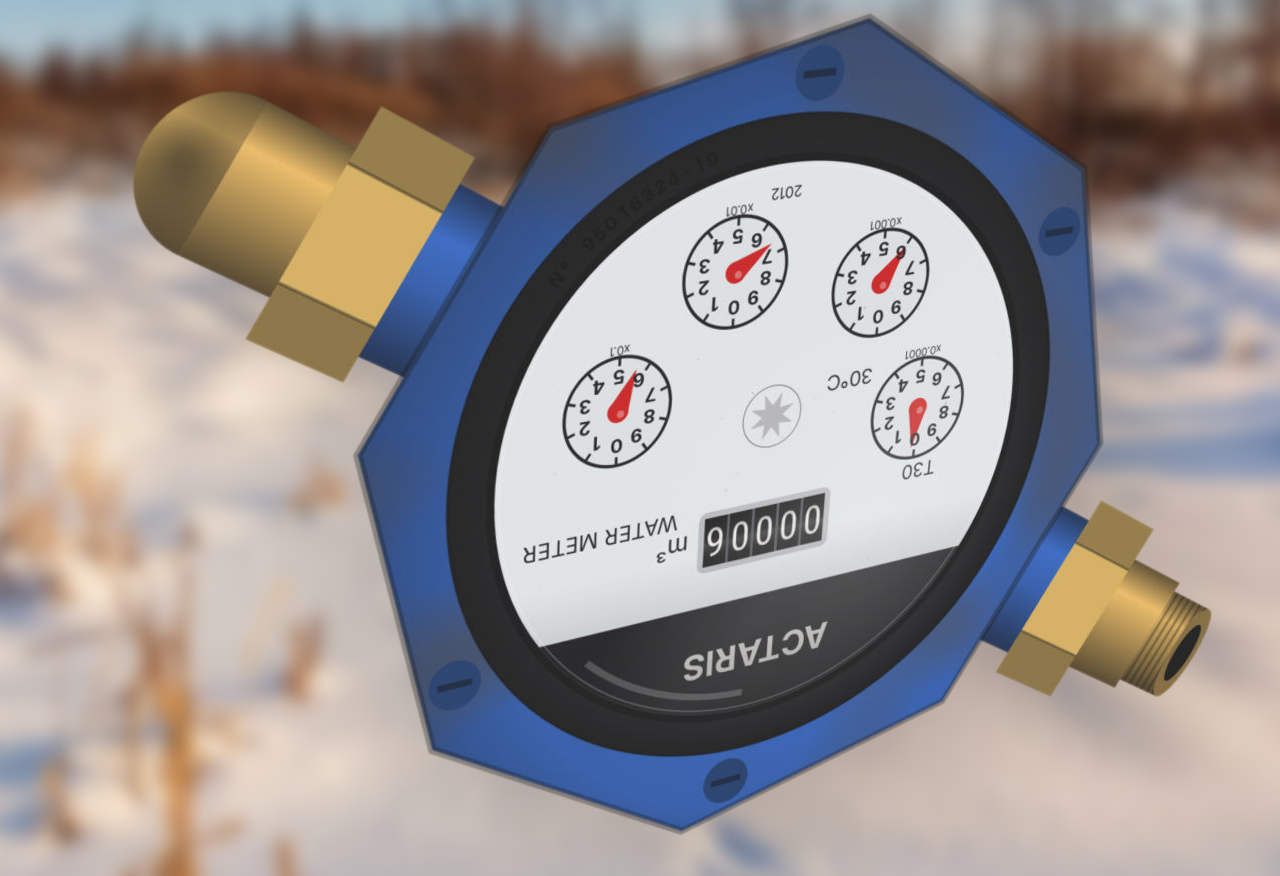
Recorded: **6.5660** m³
